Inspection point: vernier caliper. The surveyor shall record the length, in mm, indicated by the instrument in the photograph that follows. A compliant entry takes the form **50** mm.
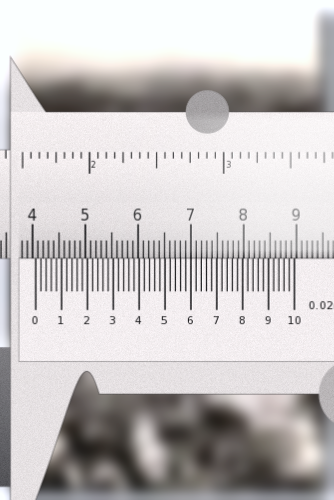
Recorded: **40.6** mm
